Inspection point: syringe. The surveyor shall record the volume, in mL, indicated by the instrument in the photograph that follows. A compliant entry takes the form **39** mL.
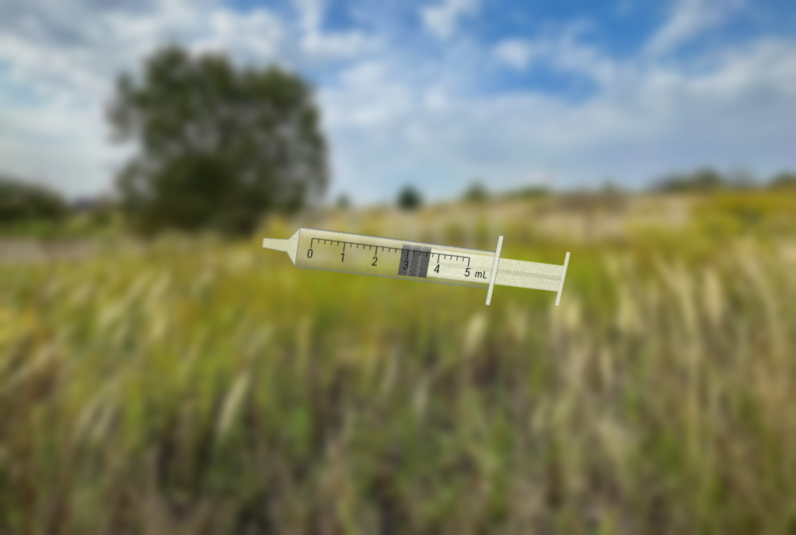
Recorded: **2.8** mL
